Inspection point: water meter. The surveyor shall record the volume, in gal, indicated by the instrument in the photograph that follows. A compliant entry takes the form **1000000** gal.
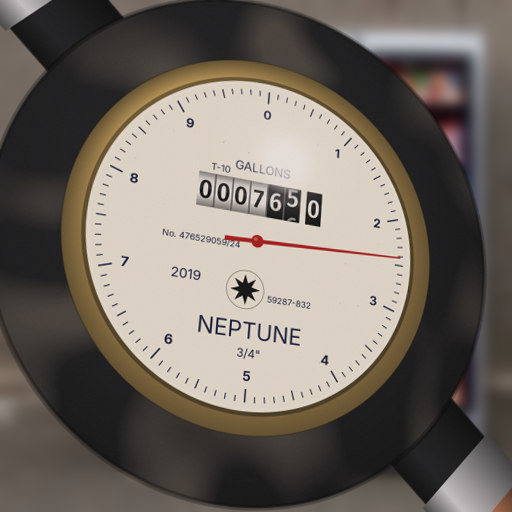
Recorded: **7652.4** gal
